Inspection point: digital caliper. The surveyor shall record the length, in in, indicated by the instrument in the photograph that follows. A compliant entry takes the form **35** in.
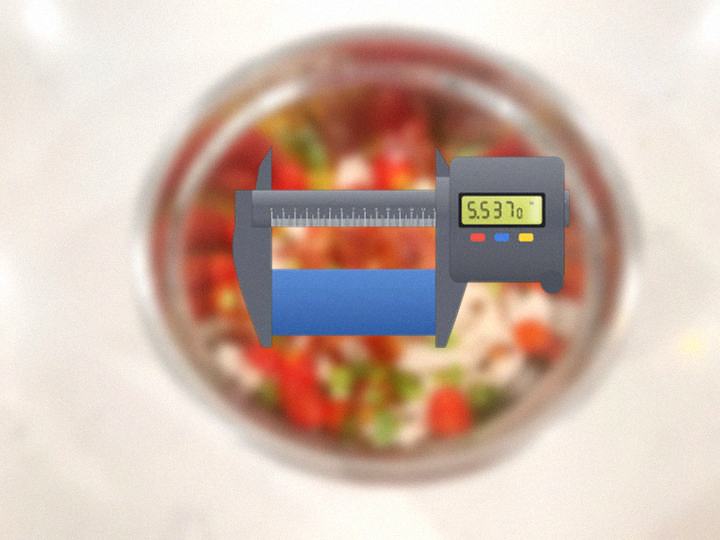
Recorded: **5.5370** in
